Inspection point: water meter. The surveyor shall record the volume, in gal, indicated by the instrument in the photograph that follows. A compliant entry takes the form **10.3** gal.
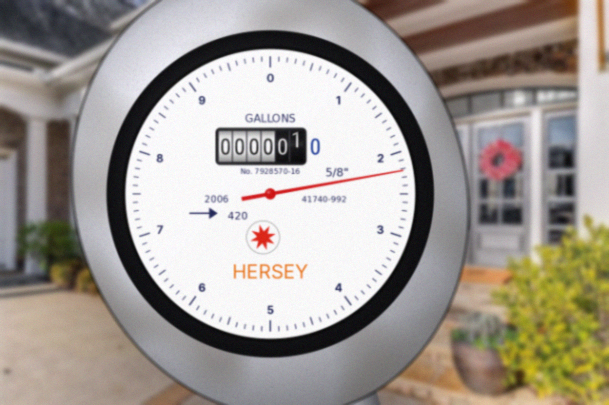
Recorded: **12.2** gal
